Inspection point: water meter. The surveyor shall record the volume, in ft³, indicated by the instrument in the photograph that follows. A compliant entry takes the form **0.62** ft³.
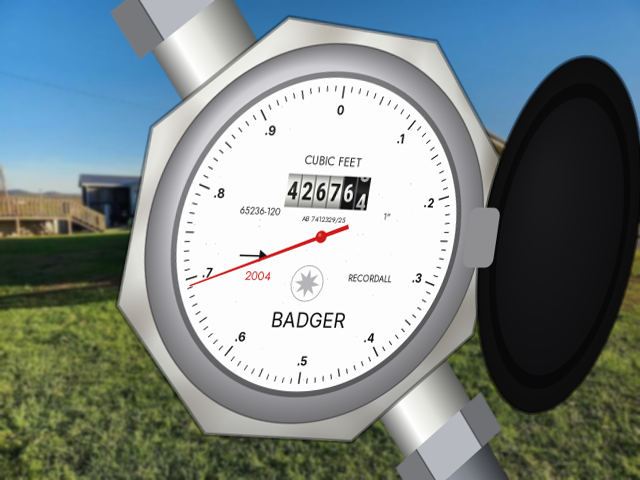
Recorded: **426763.69** ft³
